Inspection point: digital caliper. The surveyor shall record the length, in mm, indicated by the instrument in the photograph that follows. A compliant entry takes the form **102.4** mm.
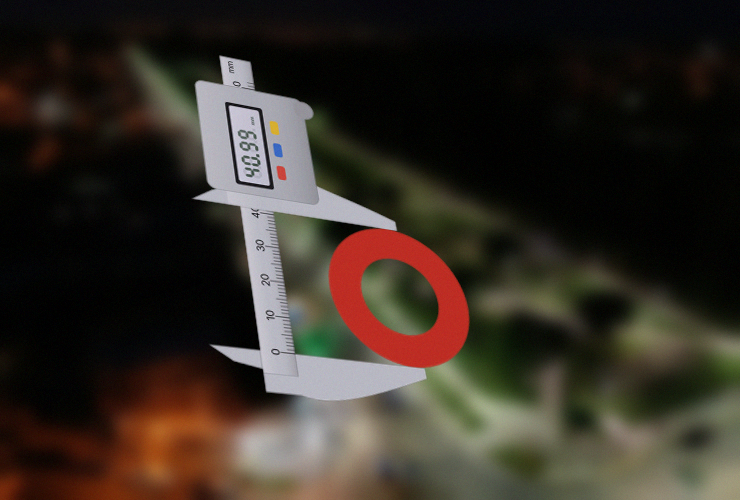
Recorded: **40.99** mm
